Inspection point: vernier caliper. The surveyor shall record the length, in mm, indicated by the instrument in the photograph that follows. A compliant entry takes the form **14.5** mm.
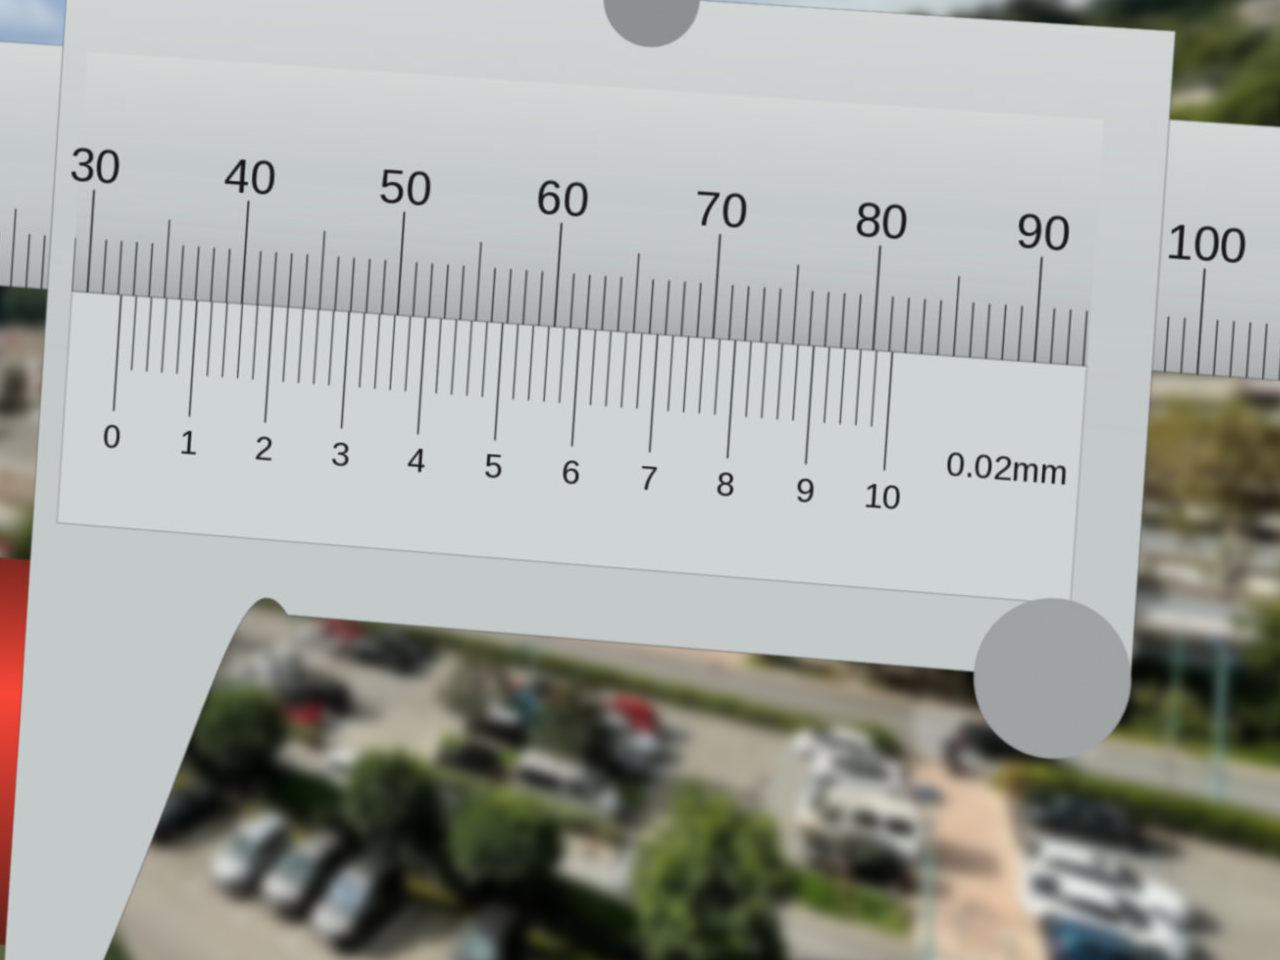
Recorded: **32.2** mm
